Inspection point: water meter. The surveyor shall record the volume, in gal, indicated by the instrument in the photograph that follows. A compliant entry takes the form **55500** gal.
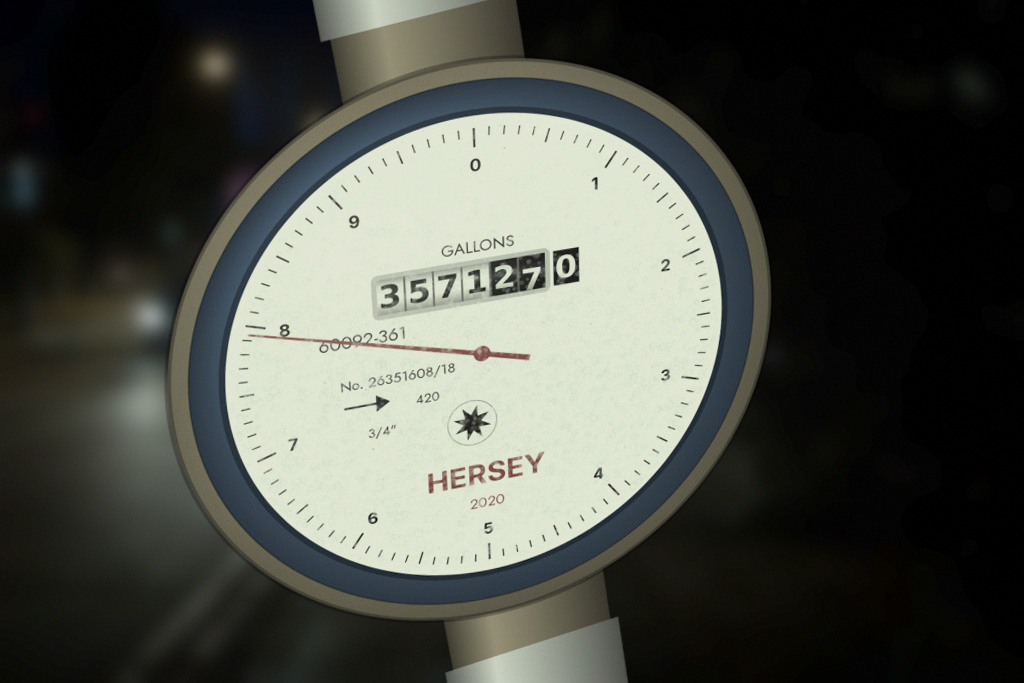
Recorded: **3571267.9** gal
